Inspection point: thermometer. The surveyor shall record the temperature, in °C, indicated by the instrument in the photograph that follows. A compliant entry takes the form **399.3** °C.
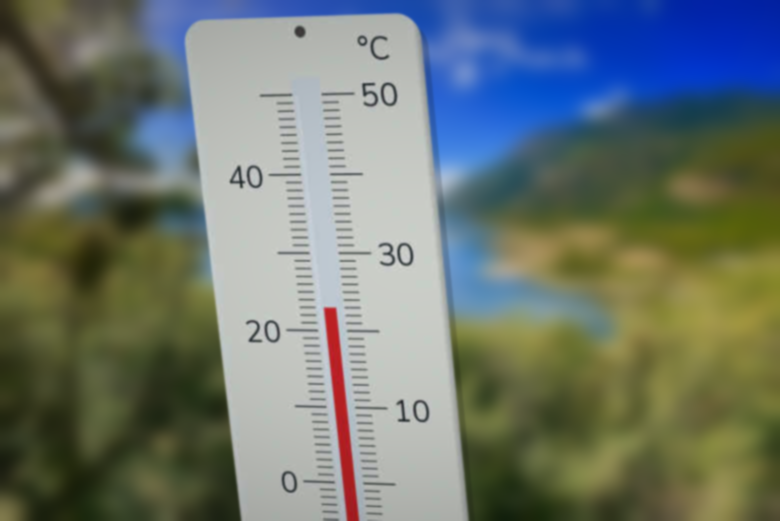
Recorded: **23** °C
